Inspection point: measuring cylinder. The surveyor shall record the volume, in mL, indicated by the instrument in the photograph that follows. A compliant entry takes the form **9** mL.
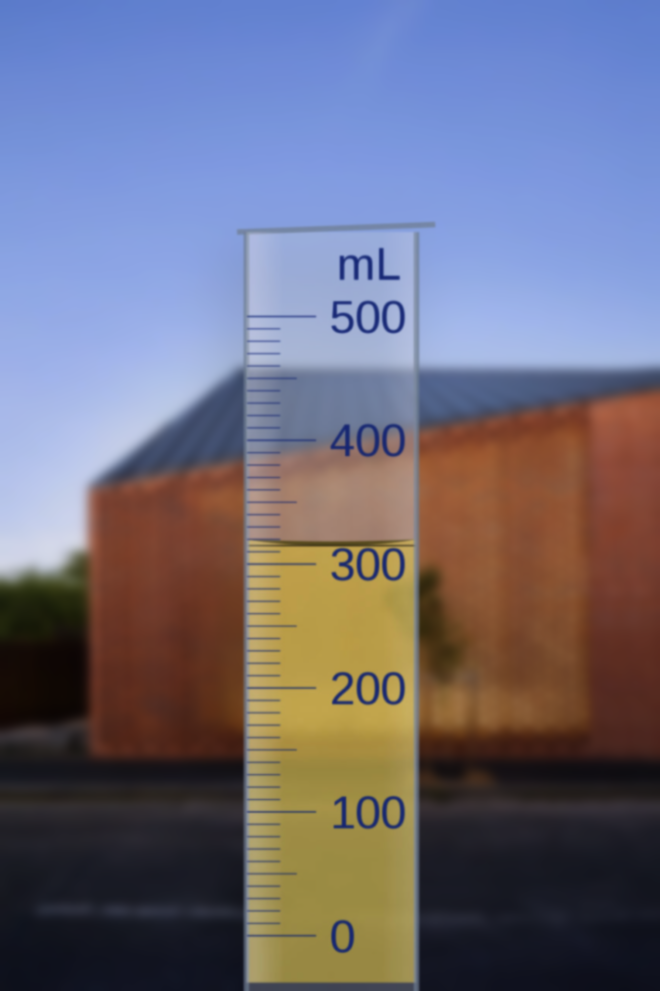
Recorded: **315** mL
